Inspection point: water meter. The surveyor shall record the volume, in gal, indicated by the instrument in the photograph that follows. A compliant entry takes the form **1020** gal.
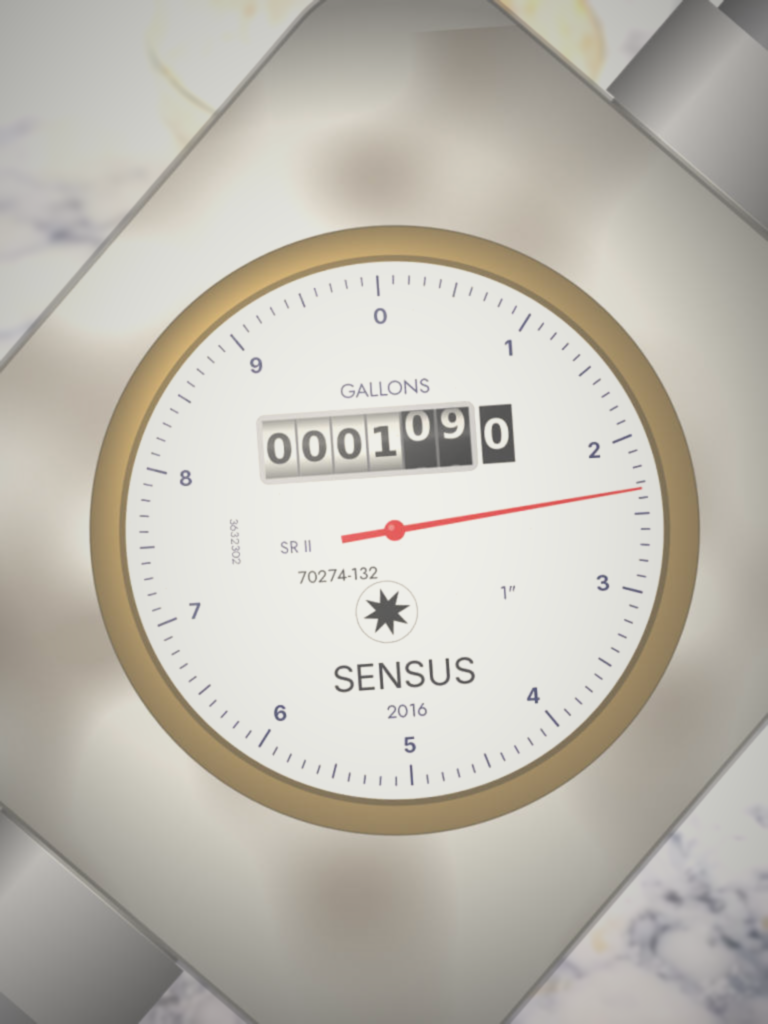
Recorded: **1092.3** gal
